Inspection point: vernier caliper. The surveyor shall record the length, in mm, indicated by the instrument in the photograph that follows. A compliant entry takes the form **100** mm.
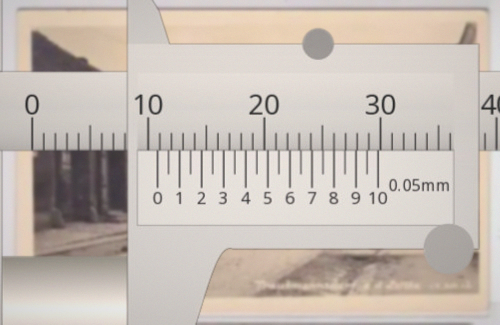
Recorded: **10.8** mm
